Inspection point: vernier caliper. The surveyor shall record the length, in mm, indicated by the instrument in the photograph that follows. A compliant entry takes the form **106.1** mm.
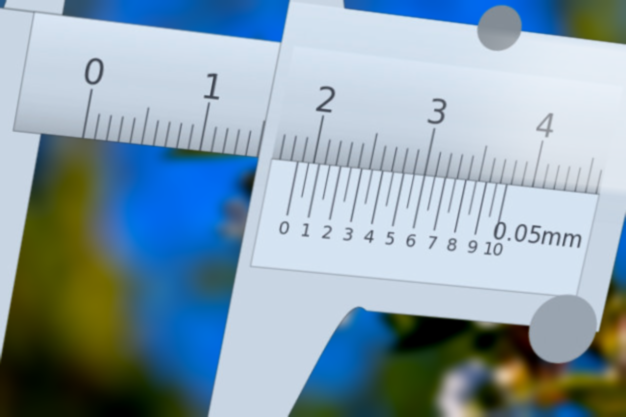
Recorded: **18.6** mm
